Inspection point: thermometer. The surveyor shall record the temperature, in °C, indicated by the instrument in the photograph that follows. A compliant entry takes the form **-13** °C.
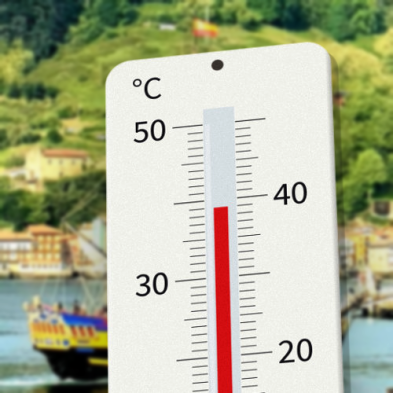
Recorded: **39** °C
